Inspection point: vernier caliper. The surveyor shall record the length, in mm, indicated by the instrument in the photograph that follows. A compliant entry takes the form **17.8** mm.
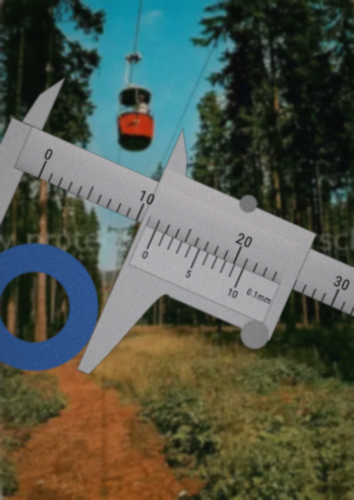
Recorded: **12.0** mm
